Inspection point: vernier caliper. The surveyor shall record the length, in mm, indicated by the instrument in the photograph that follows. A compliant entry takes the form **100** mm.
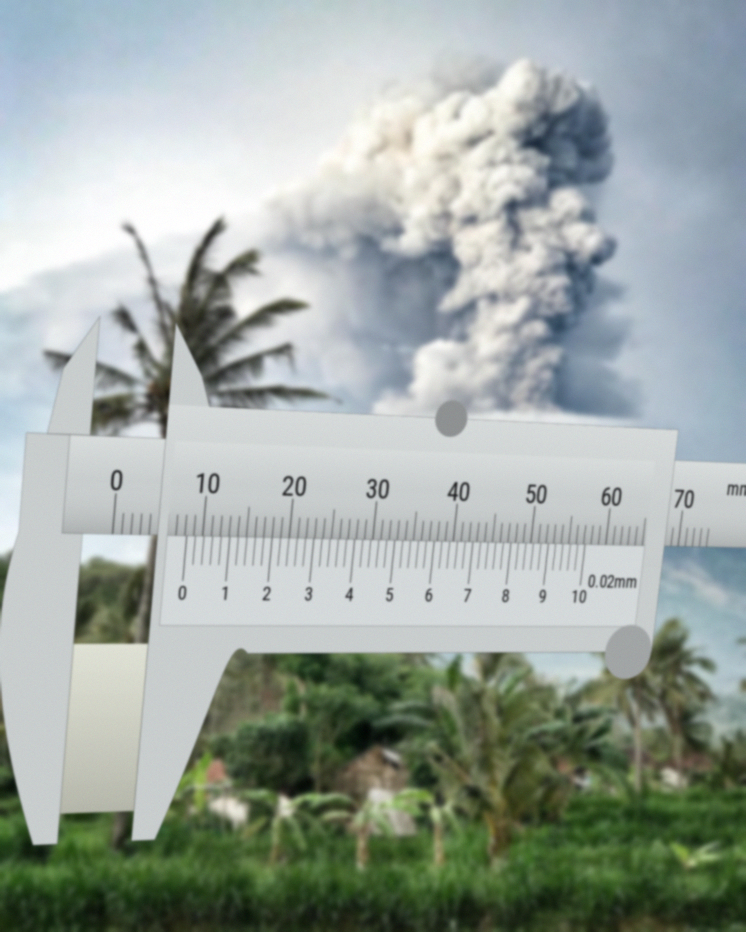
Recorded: **8.2** mm
